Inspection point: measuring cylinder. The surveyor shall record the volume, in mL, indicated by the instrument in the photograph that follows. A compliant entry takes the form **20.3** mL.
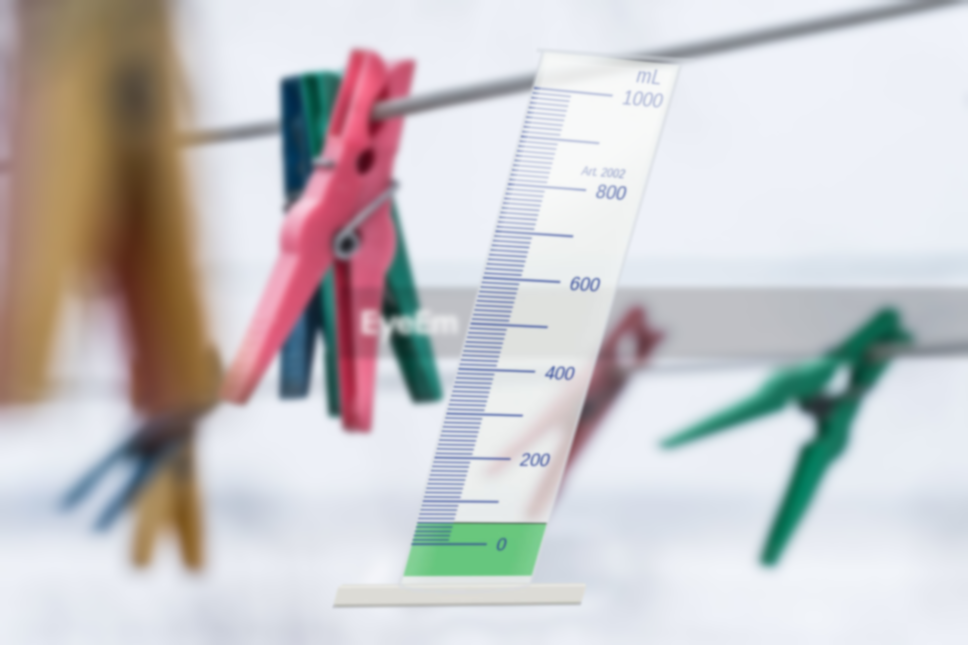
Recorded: **50** mL
